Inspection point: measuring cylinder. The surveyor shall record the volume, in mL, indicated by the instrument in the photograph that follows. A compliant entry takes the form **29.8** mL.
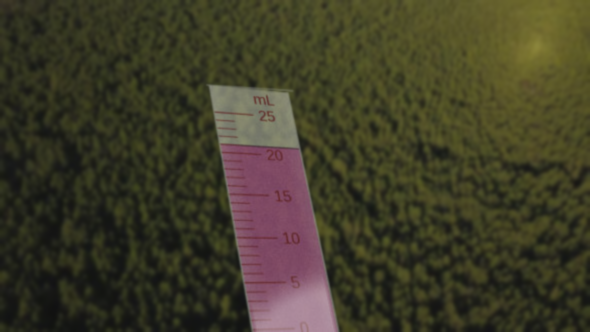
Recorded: **21** mL
